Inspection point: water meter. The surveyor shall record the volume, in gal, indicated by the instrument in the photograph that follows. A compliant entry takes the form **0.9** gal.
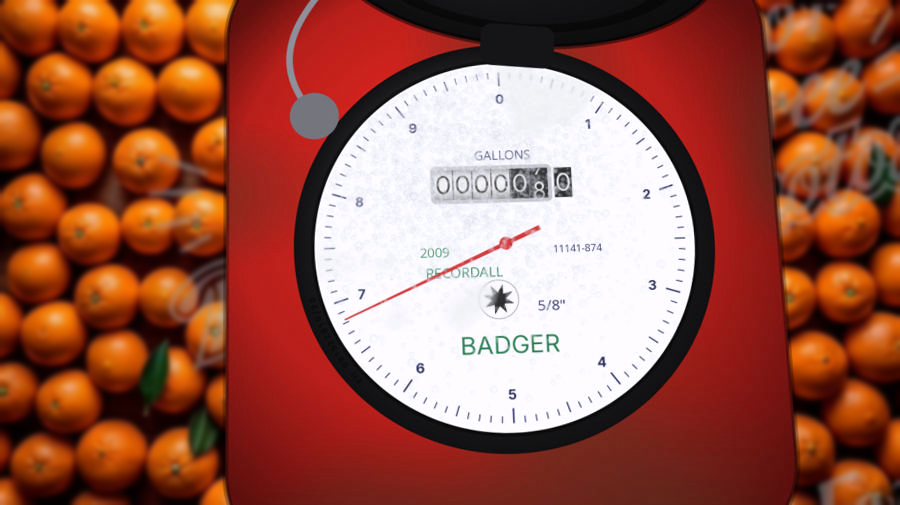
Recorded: **76.8** gal
